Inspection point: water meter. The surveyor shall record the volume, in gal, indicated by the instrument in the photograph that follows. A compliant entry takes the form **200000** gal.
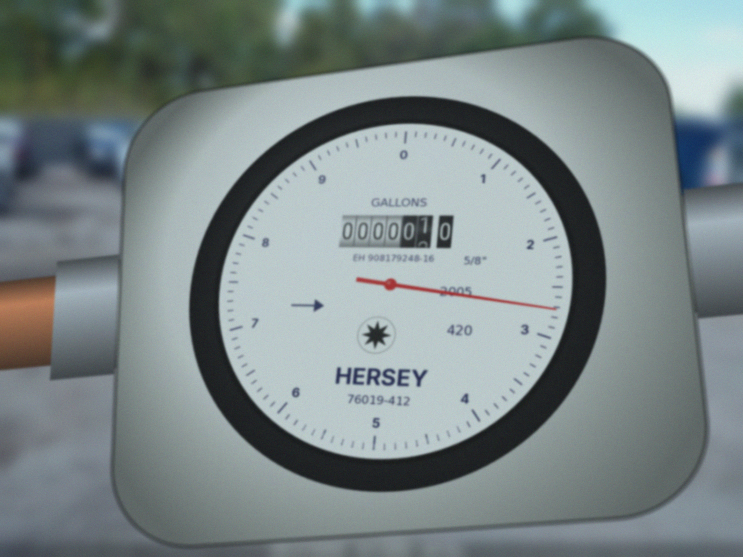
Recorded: **12.7** gal
